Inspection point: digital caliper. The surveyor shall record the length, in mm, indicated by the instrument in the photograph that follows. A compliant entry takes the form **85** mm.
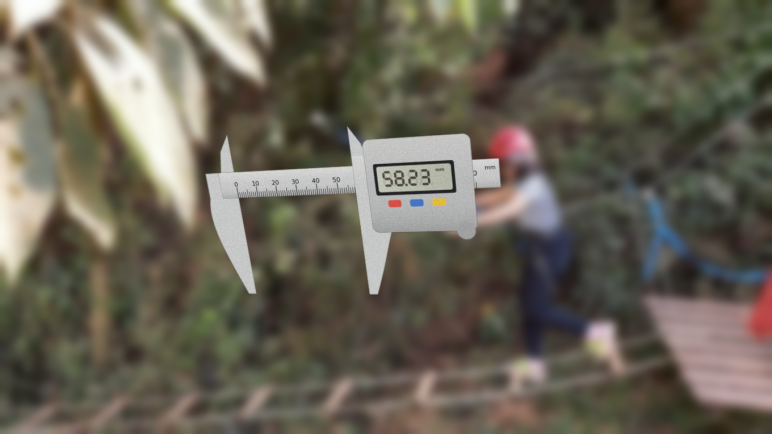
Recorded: **58.23** mm
